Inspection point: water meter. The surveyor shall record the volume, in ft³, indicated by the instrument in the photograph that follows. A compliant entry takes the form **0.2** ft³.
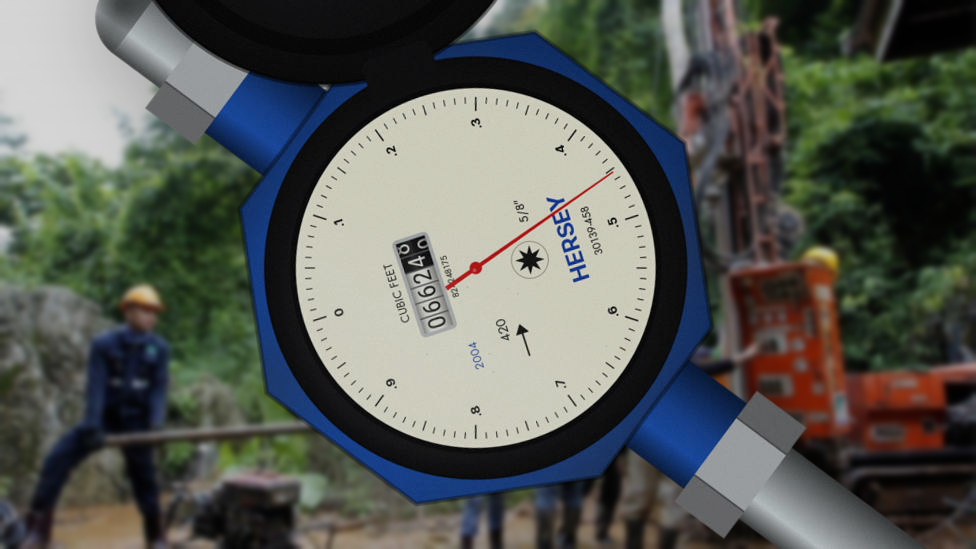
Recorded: **66248.45** ft³
